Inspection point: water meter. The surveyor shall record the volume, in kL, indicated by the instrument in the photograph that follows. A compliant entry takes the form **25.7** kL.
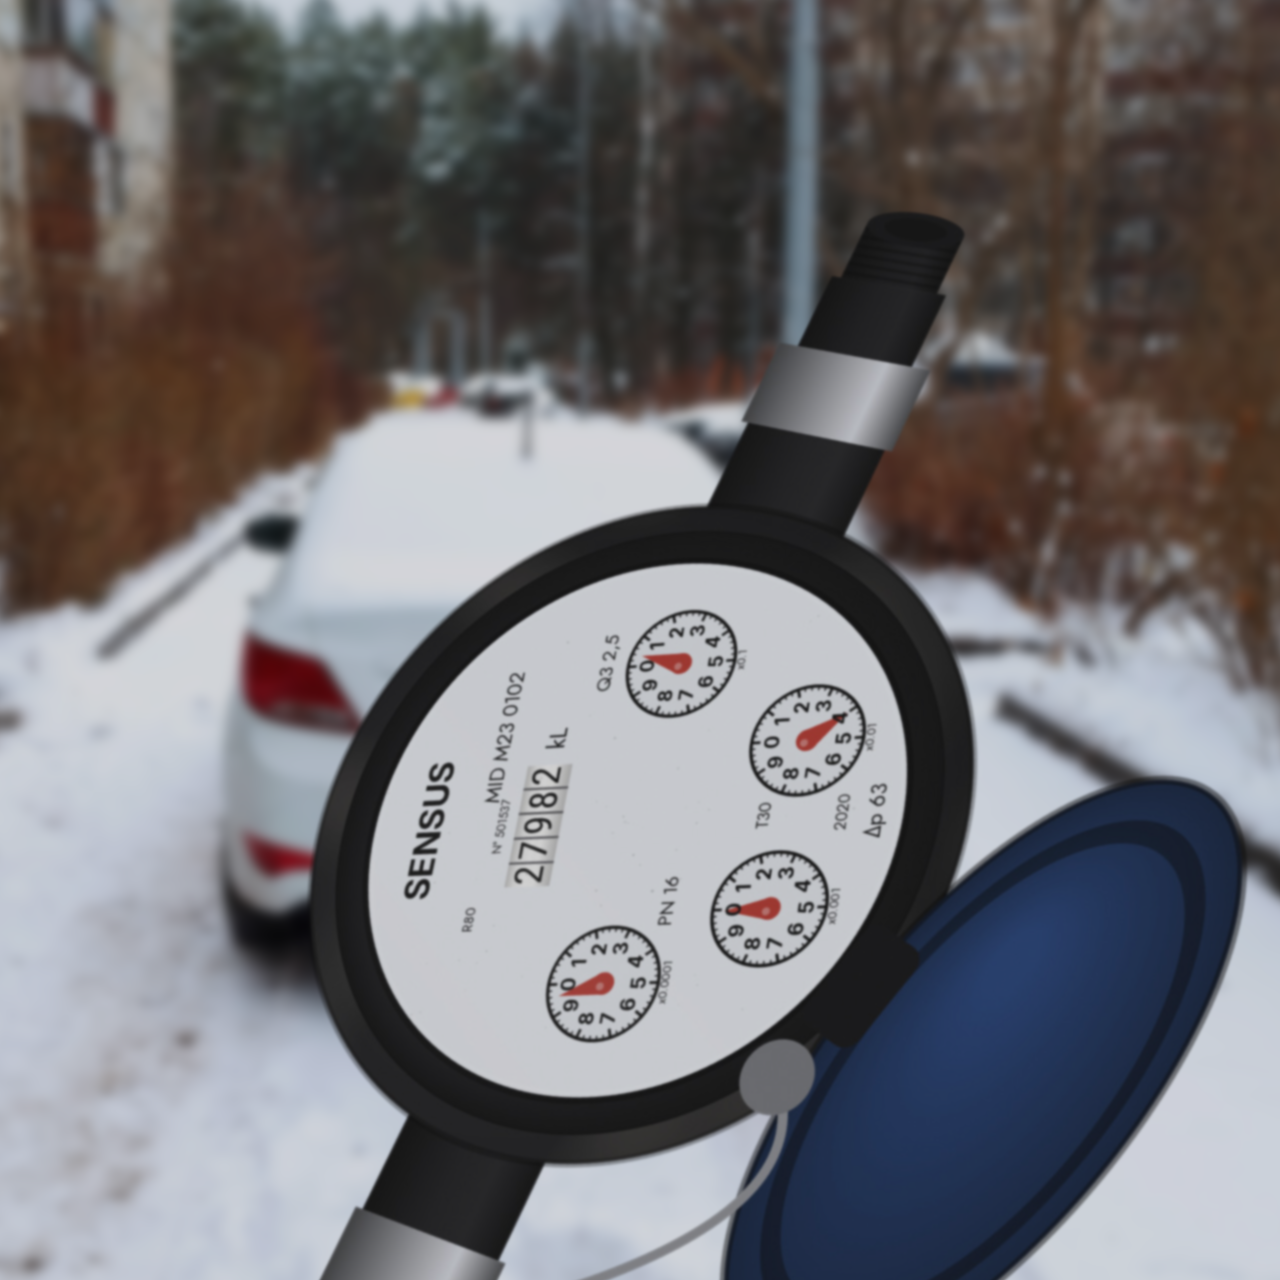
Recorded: **27982.0399** kL
